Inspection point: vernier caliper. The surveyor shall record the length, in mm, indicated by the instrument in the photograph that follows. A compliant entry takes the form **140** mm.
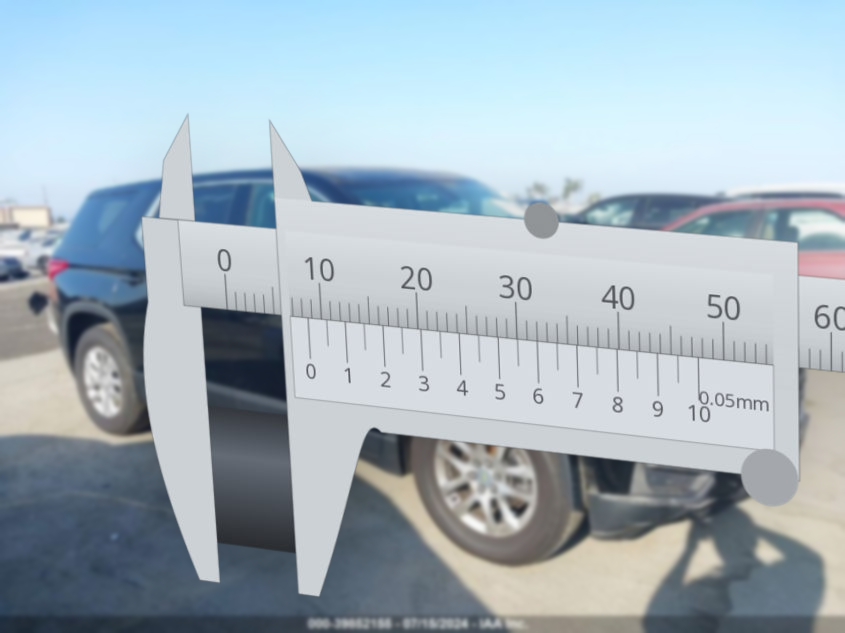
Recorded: **8.6** mm
